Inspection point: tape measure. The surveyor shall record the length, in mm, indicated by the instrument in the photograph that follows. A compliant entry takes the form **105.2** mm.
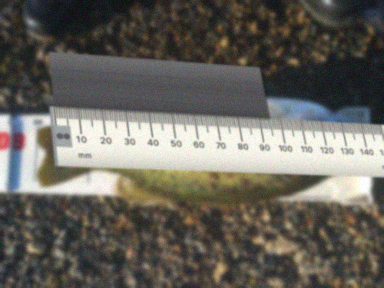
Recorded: **95** mm
